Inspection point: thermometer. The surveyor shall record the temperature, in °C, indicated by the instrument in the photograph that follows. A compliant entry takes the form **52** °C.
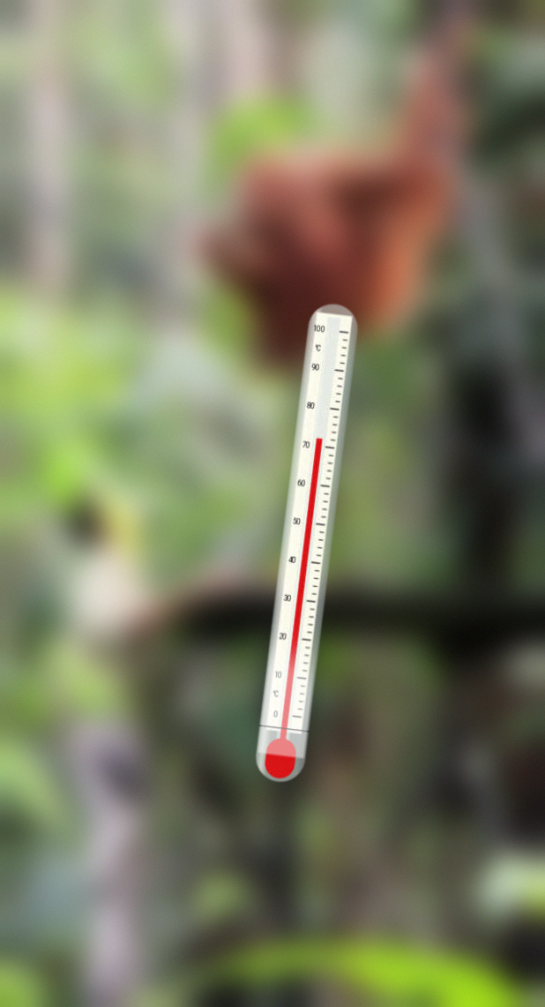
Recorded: **72** °C
